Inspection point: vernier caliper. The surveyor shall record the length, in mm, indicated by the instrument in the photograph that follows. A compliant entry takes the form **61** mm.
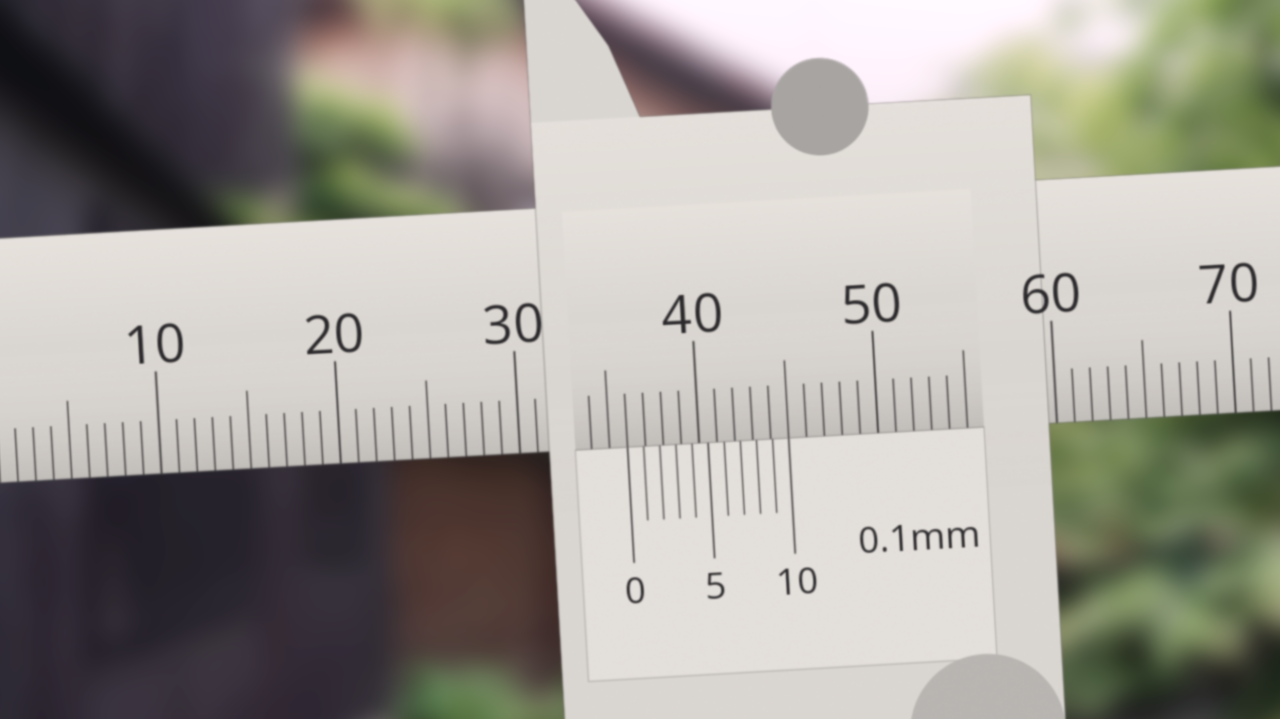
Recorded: **36.0** mm
